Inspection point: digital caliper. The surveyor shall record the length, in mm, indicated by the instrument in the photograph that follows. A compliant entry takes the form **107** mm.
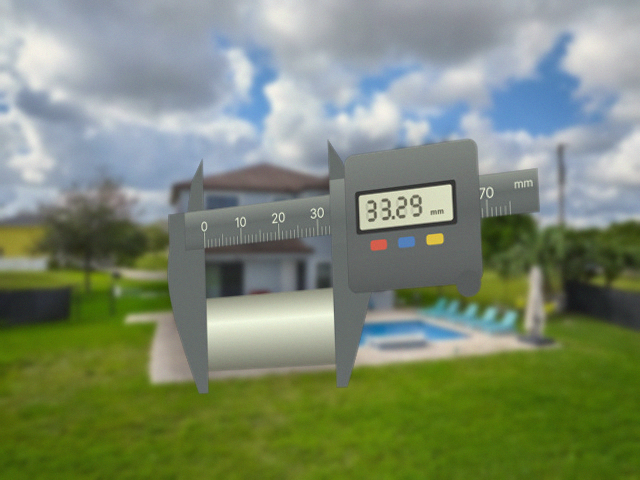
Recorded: **33.29** mm
